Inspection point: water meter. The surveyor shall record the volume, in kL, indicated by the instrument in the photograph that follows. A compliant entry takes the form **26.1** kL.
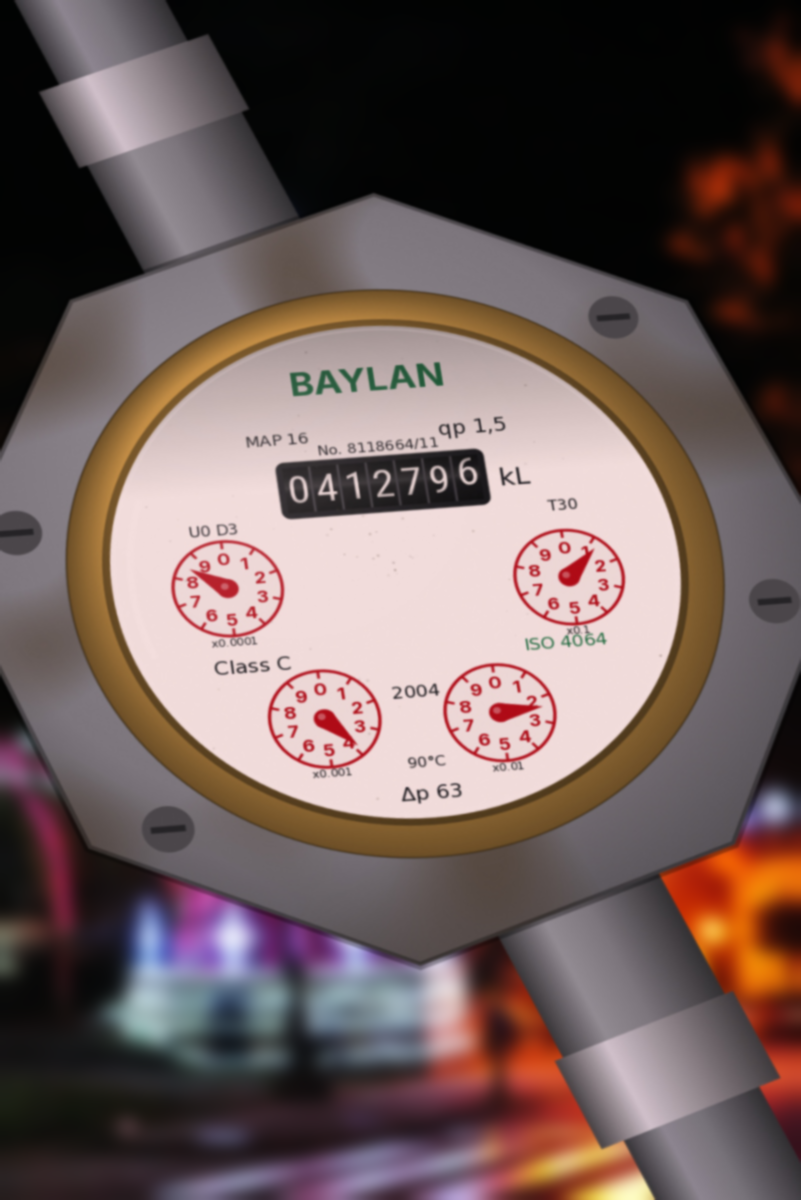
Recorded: **412796.1238** kL
